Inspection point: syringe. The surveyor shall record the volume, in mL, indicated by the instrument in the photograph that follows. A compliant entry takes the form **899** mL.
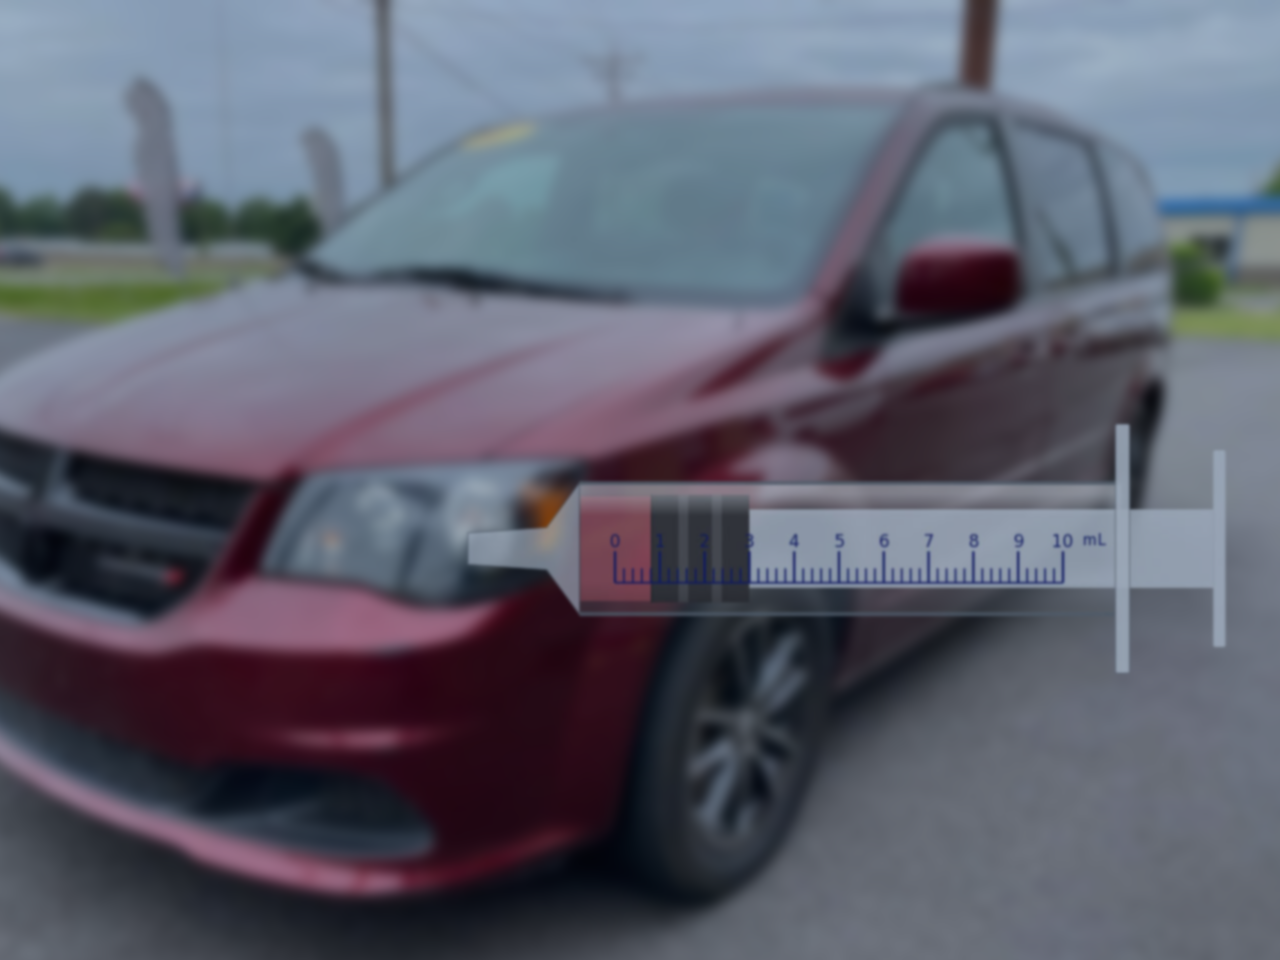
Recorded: **0.8** mL
